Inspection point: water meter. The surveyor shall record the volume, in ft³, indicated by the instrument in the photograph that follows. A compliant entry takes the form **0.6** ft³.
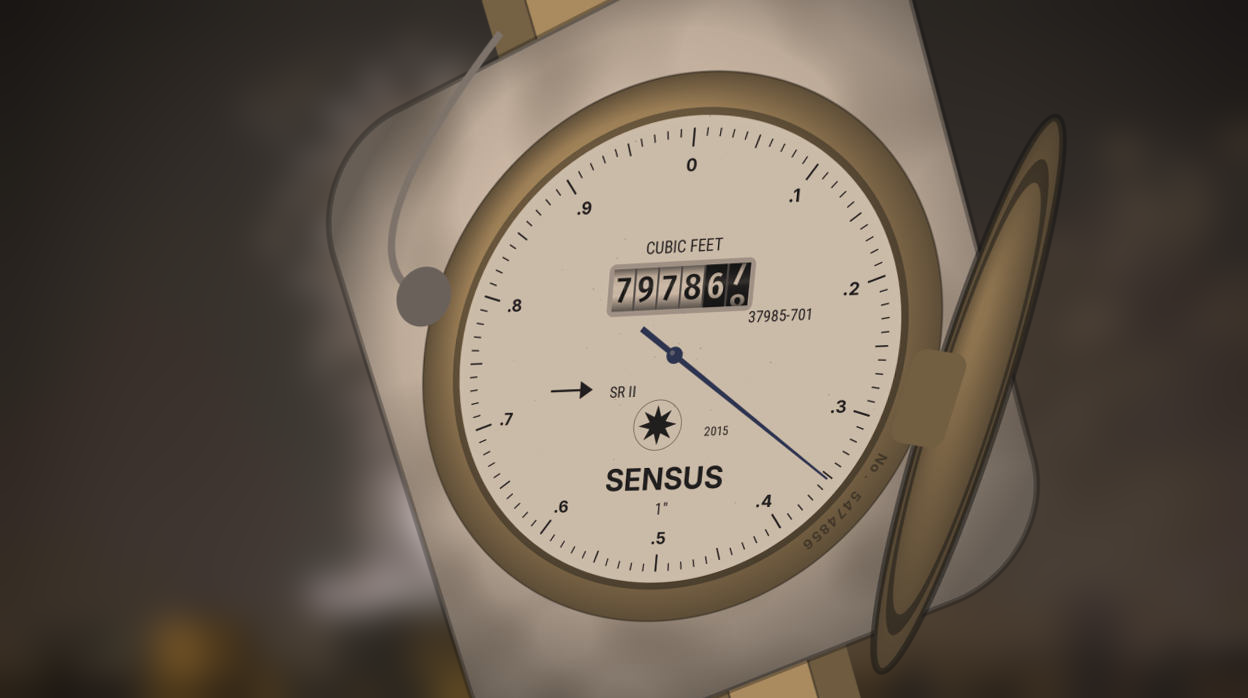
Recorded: **797867.35** ft³
